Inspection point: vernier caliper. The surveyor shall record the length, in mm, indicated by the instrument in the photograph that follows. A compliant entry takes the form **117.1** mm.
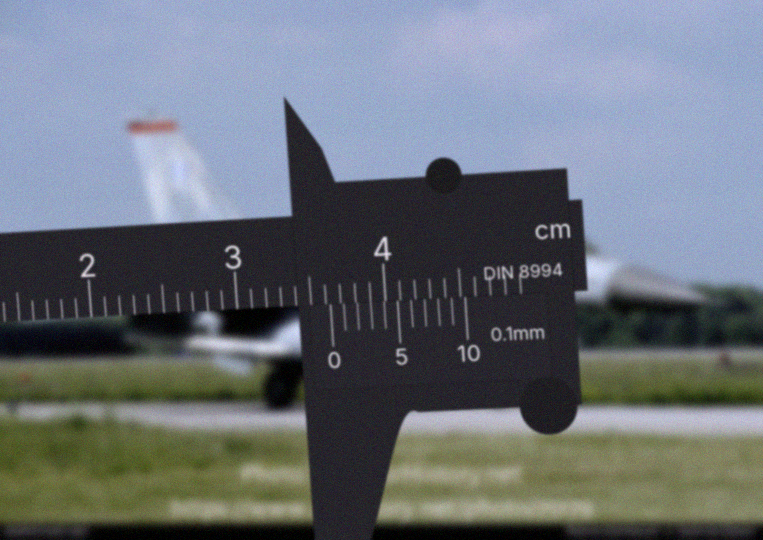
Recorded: **36.3** mm
